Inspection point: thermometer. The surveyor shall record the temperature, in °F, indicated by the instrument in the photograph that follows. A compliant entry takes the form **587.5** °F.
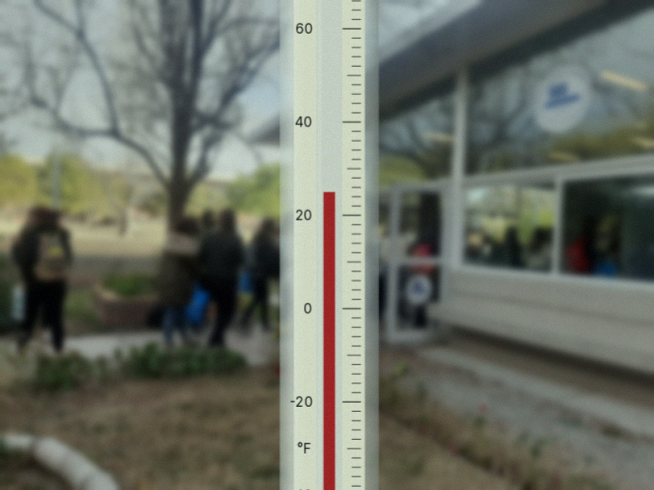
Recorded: **25** °F
